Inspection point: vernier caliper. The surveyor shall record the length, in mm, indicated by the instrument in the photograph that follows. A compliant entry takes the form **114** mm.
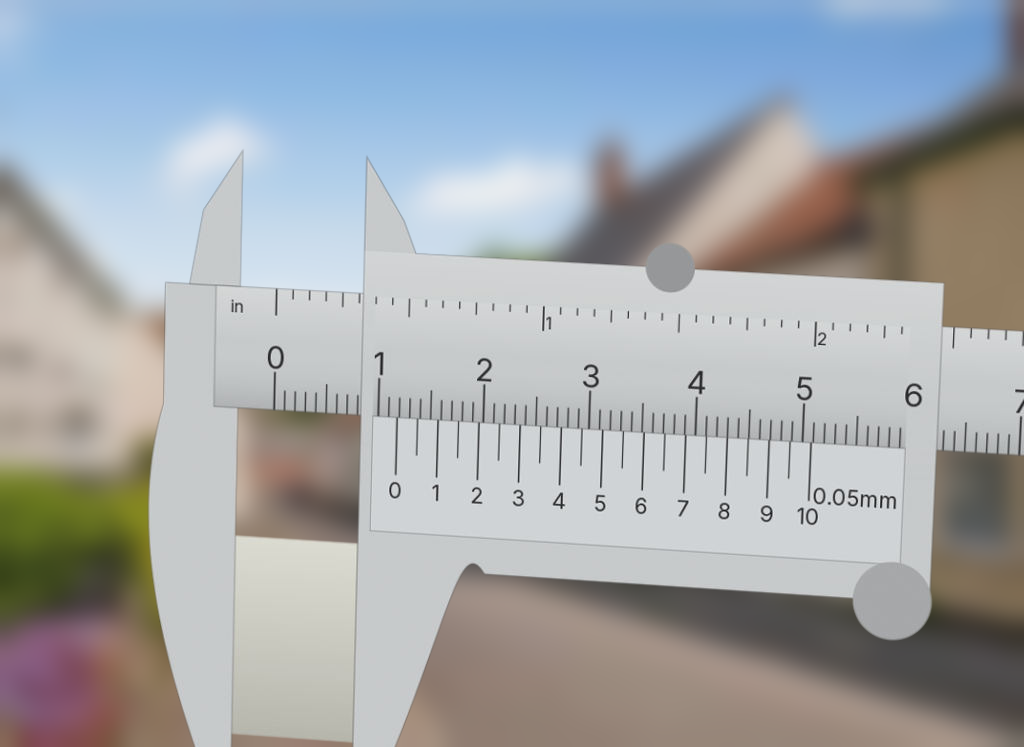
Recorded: **11.8** mm
